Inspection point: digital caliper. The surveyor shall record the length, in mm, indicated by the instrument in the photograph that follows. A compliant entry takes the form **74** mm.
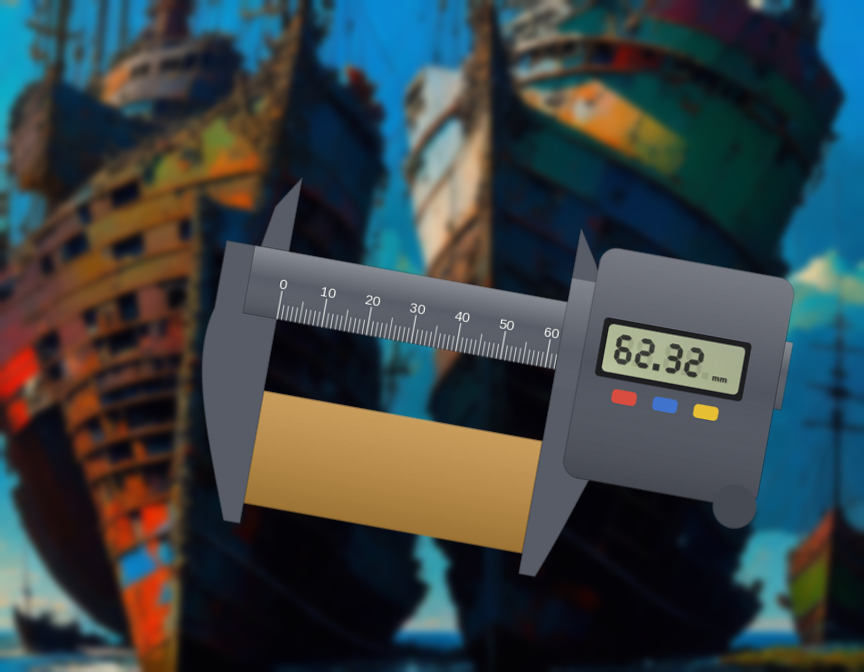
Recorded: **62.32** mm
